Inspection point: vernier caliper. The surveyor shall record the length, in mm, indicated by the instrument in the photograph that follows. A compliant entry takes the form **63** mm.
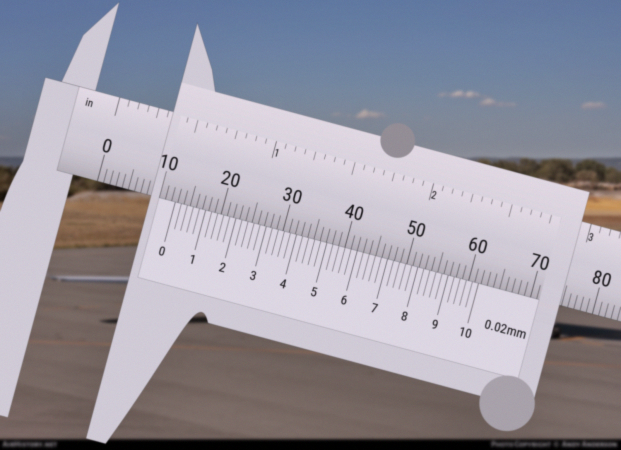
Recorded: **12.6** mm
